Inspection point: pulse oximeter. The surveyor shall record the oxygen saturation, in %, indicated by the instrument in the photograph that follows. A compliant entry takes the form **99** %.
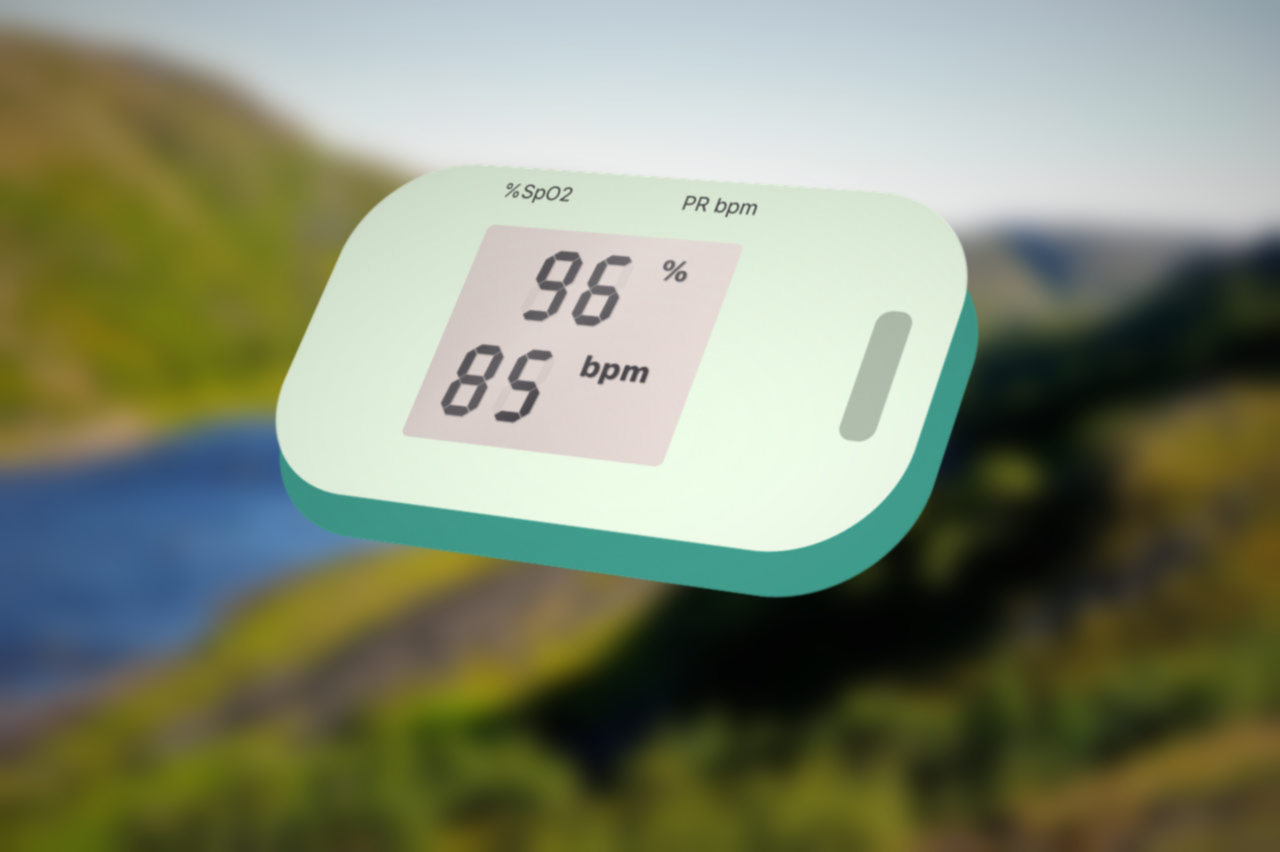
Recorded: **96** %
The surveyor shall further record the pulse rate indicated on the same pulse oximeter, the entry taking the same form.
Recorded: **85** bpm
